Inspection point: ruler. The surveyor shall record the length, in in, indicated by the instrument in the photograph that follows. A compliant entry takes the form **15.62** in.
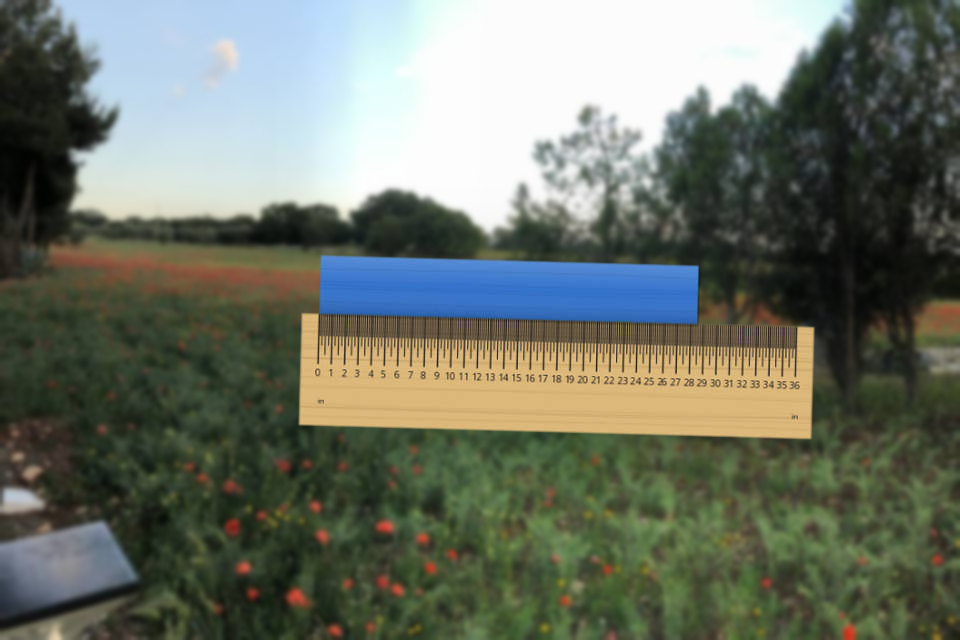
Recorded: **28.5** in
